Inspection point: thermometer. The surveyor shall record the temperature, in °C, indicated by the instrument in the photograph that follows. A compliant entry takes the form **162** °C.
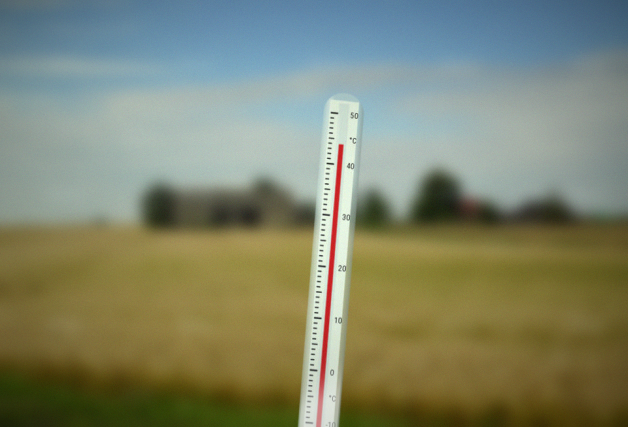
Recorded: **44** °C
